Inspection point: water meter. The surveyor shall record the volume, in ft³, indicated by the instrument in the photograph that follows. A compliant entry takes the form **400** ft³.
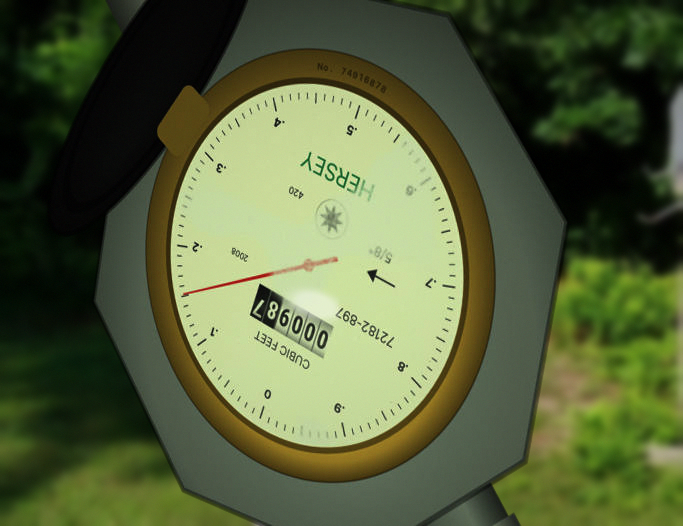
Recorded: **987.15** ft³
